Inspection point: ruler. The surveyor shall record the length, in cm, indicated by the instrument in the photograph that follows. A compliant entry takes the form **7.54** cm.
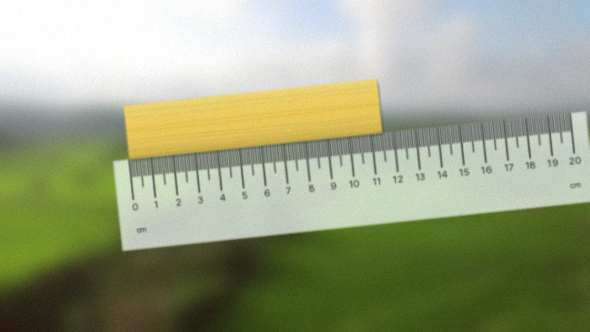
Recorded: **11.5** cm
